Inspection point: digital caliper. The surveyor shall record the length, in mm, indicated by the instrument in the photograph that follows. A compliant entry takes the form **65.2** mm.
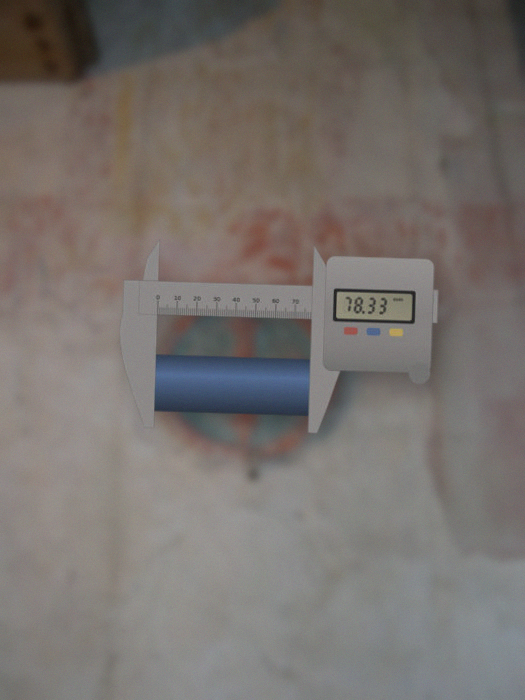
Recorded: **78.33** mm
